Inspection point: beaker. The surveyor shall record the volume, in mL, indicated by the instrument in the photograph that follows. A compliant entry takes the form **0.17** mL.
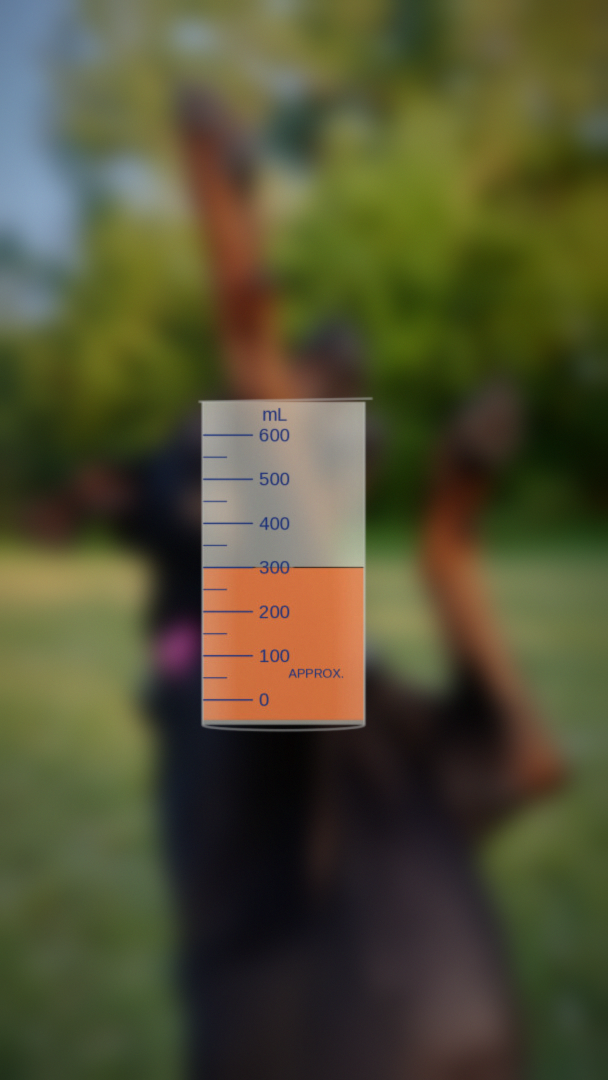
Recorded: **300** mL
